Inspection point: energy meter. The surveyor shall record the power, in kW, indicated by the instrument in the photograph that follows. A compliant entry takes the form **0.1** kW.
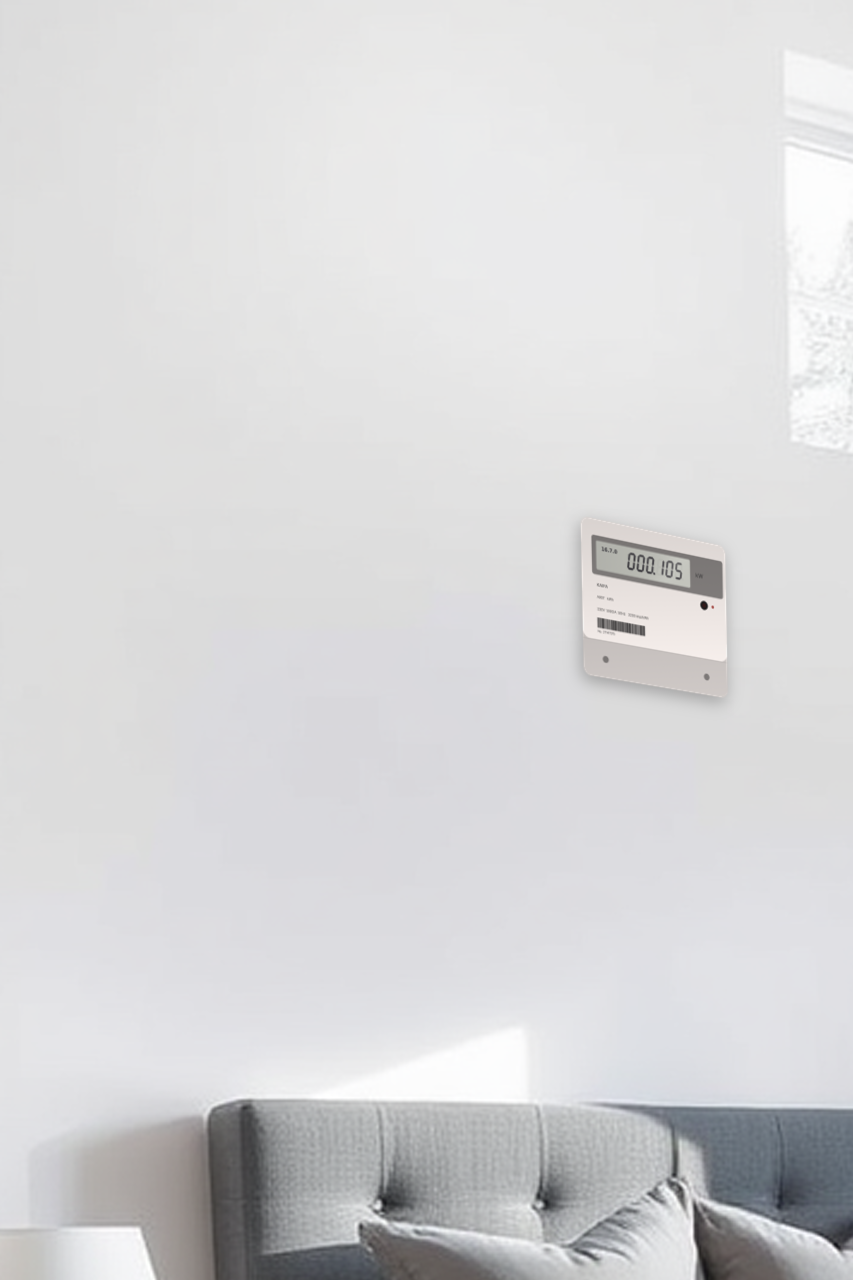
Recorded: **0.105** kW
